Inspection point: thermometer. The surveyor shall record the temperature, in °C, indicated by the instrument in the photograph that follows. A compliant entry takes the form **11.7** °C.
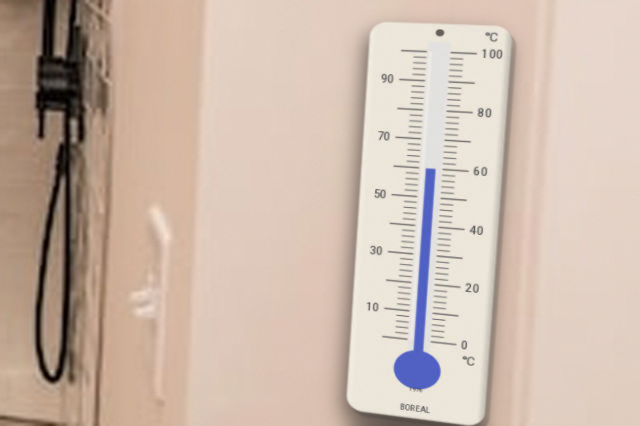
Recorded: **60** °C
